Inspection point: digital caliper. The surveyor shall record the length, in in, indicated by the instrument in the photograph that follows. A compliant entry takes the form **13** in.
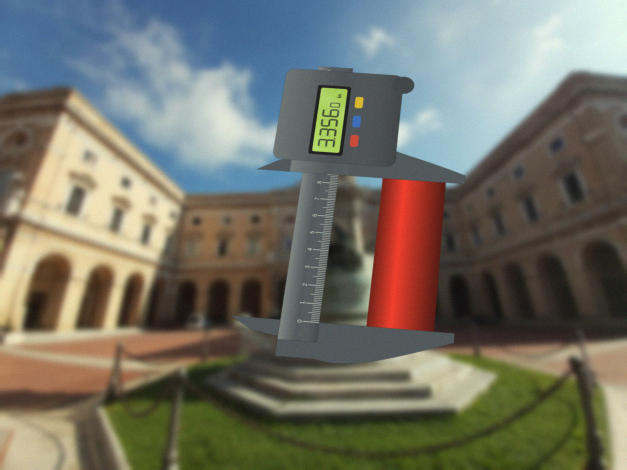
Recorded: **3.3560** in
